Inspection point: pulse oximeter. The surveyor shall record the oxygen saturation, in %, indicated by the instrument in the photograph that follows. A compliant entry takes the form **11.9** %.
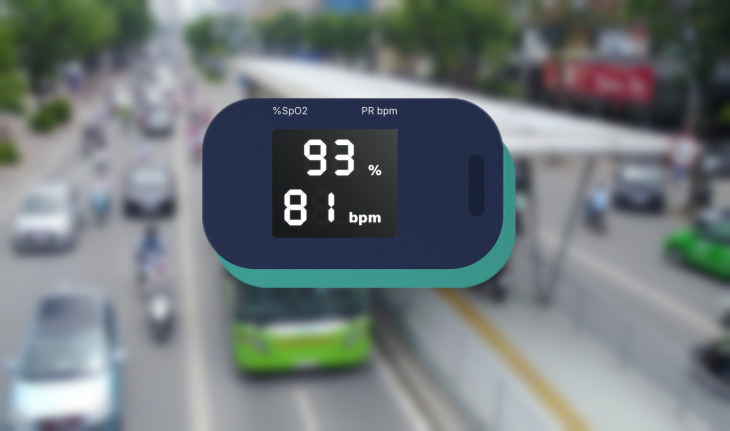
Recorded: **93** %
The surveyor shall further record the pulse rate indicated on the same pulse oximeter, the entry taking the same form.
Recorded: **81** bpm
